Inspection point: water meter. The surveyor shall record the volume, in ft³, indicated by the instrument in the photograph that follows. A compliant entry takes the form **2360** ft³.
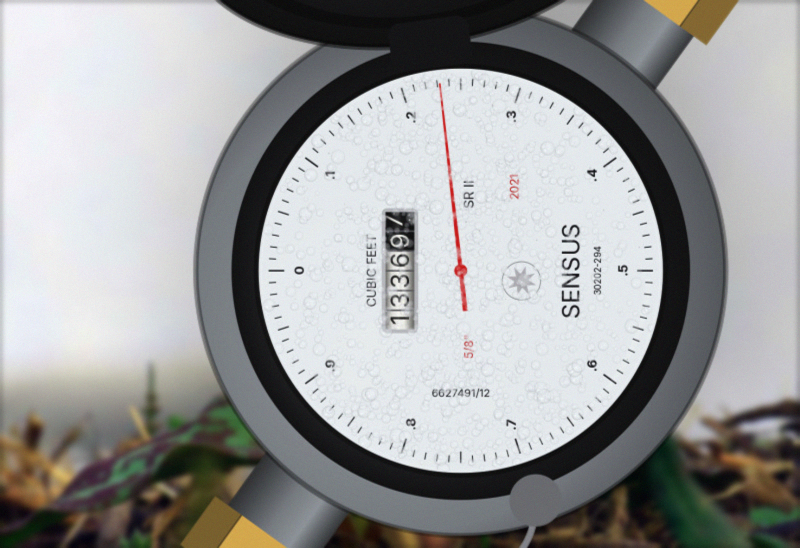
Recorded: **133697.23** ft³
